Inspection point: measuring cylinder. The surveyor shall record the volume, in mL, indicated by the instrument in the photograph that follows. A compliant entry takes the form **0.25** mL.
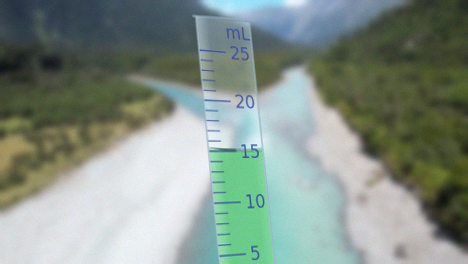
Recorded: **15** mL
